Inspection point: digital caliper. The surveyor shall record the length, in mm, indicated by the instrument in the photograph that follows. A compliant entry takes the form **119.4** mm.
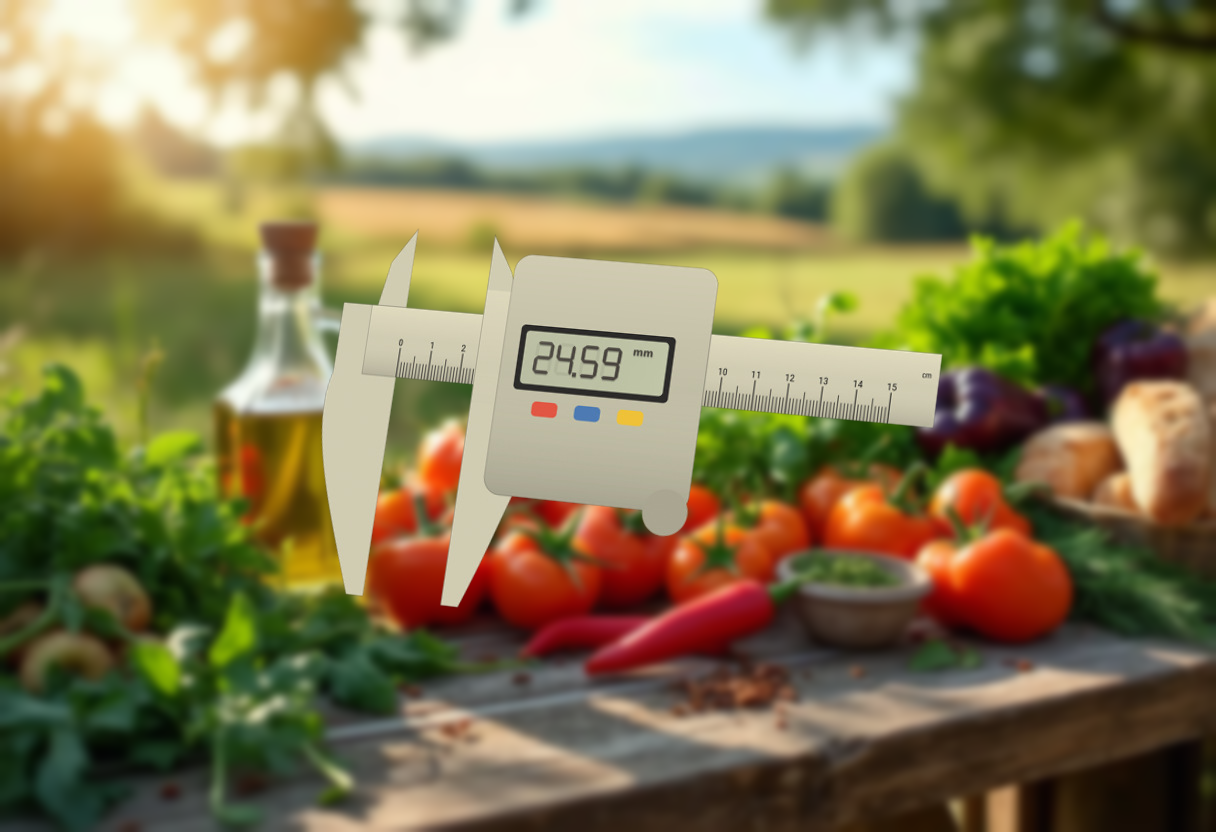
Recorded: **24.59** mm
